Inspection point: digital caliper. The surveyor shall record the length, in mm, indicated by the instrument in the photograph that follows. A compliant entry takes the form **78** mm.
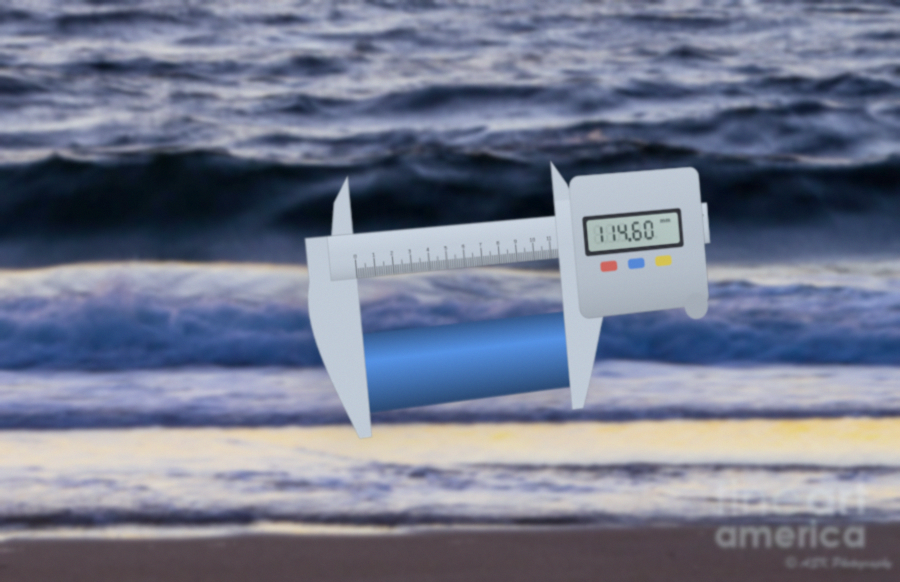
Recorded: **114.60** mm
